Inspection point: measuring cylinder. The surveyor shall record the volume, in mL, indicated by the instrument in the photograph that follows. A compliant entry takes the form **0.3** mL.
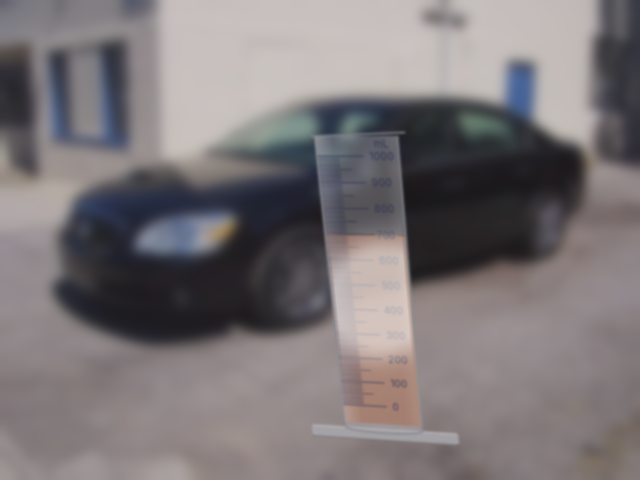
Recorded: **700** mL
